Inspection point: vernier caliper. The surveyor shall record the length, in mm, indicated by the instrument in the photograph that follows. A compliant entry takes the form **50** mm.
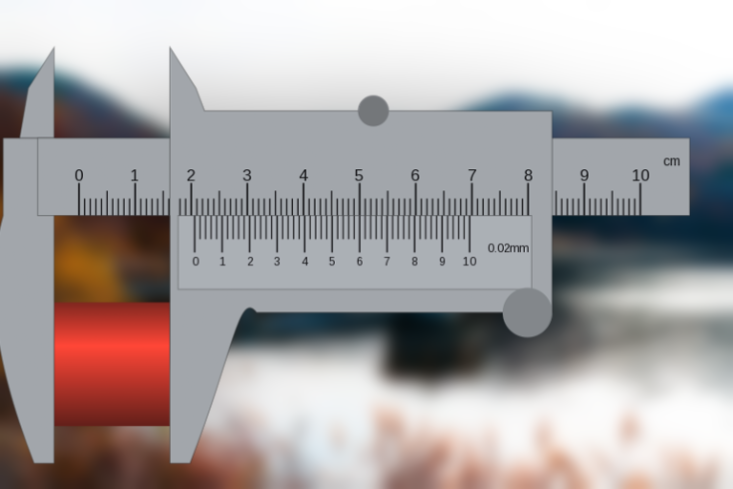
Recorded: **20.6** mm
